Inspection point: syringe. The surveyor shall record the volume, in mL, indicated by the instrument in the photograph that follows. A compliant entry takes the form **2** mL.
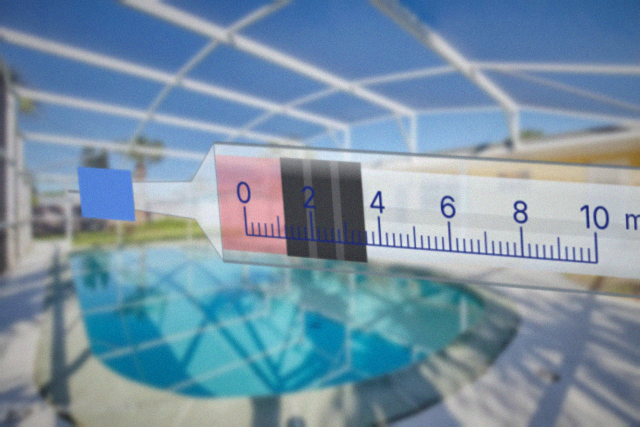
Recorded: **1.2** mL
